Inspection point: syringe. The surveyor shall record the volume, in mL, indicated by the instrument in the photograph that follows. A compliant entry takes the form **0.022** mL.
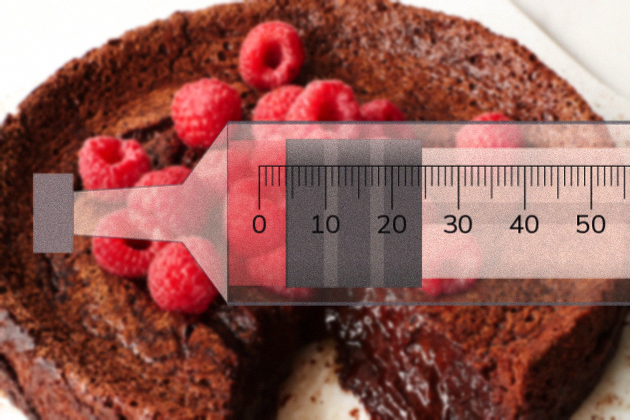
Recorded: **4** mL
